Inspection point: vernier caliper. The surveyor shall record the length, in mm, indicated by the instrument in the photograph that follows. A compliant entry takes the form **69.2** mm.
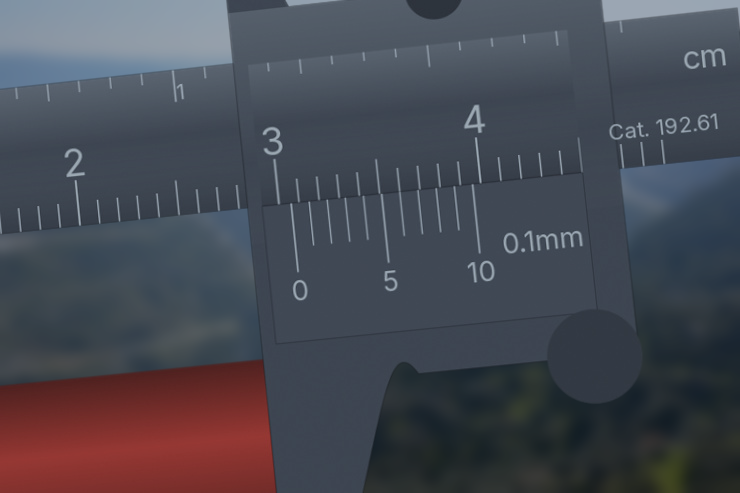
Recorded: **30.6** mm
